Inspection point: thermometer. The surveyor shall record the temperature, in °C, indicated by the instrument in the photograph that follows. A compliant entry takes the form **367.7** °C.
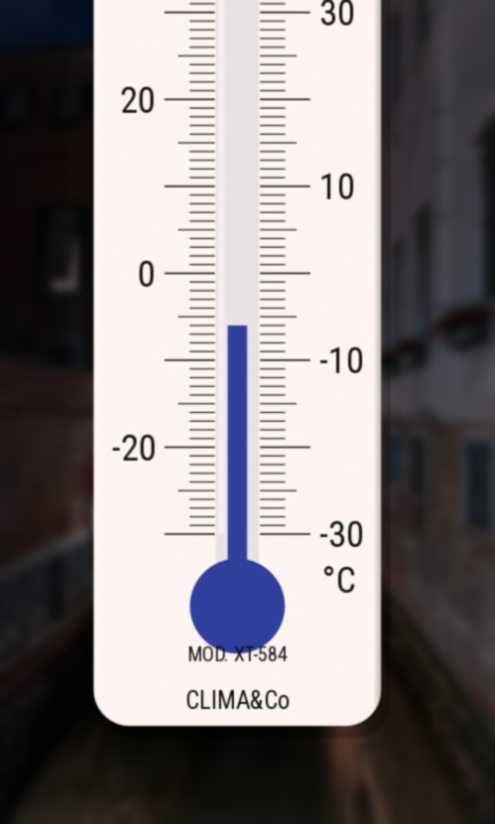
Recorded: **-6** °C
